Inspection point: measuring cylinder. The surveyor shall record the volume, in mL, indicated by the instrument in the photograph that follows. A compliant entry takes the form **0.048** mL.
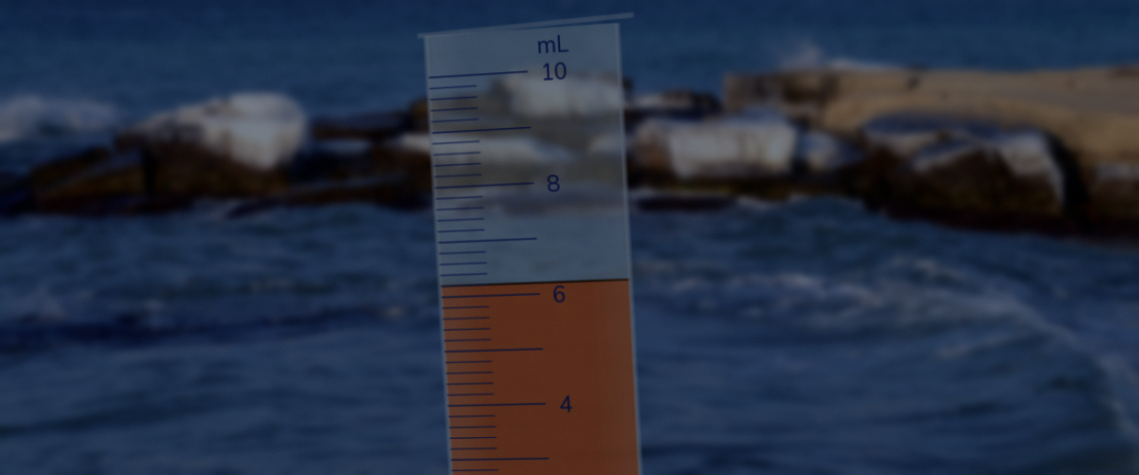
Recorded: **6.2** mL
